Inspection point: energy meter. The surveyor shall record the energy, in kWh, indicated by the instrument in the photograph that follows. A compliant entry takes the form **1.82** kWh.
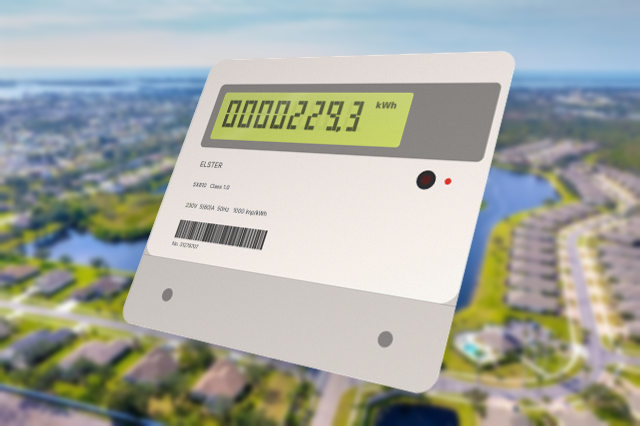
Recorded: **229.3** kWh
